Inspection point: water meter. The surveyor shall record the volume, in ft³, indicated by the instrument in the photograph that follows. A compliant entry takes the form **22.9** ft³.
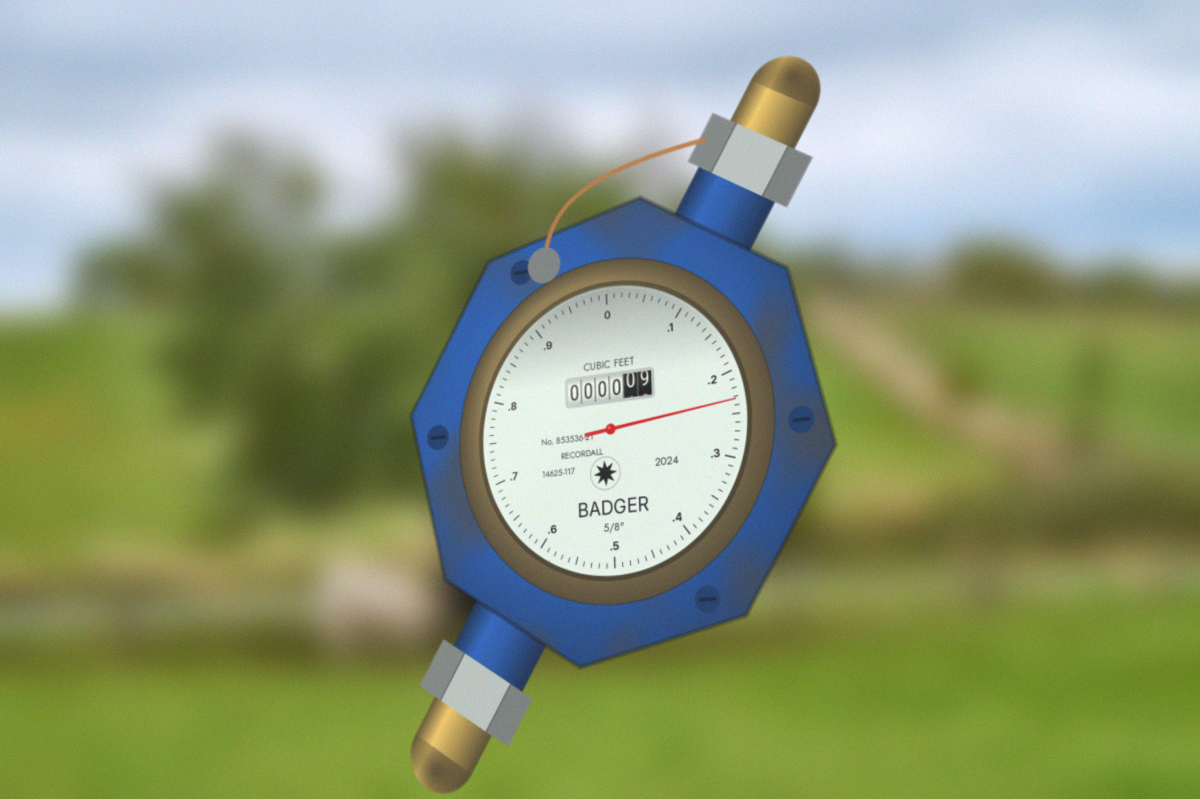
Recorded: **9.23** ft³
